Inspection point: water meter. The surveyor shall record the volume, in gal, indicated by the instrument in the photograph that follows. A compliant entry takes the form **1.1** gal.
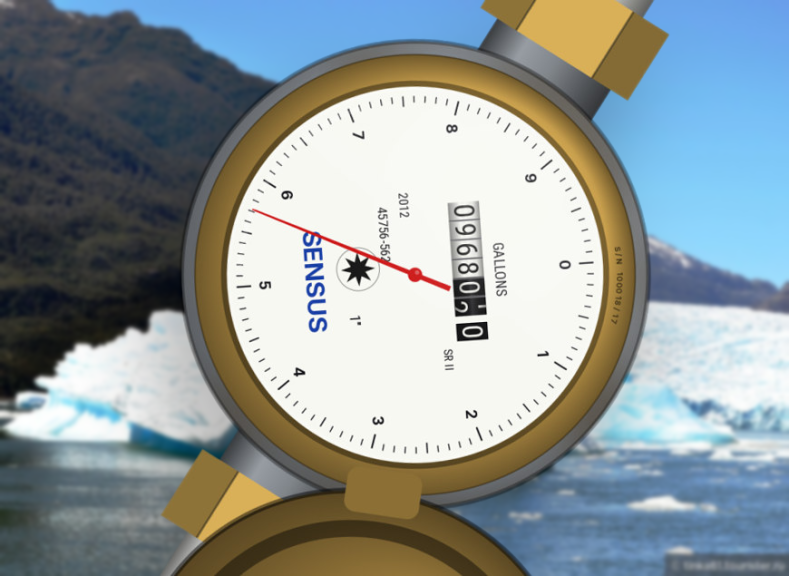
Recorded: **968015.7** gal
